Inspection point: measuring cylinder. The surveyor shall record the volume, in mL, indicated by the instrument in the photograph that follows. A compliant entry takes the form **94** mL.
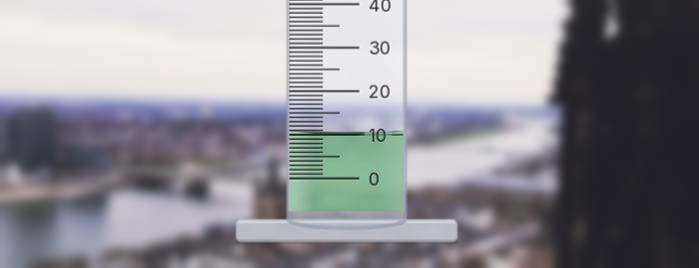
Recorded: **10** mL
